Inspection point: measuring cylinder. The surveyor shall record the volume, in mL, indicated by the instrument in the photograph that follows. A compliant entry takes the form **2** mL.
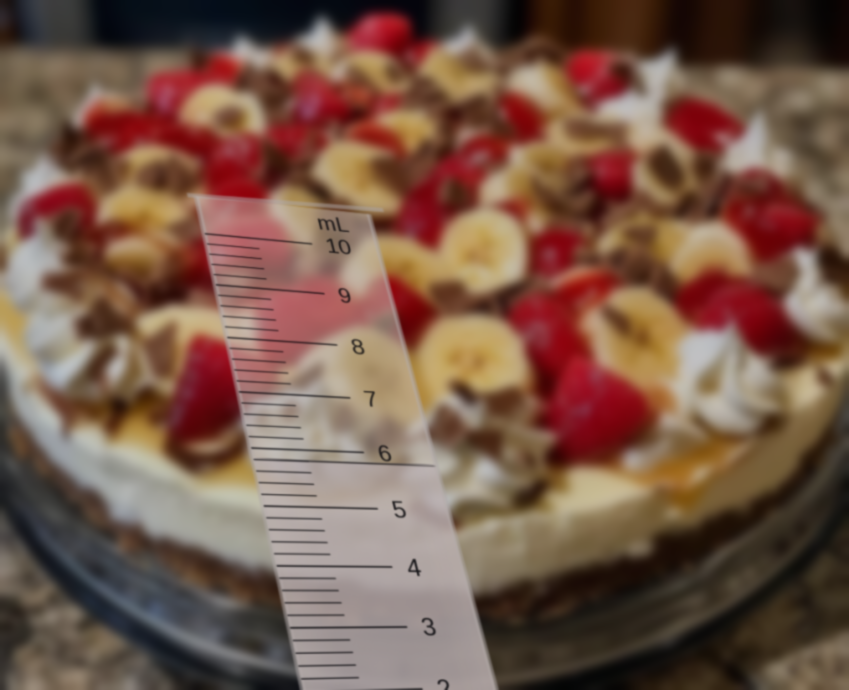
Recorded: **5.8** mL
